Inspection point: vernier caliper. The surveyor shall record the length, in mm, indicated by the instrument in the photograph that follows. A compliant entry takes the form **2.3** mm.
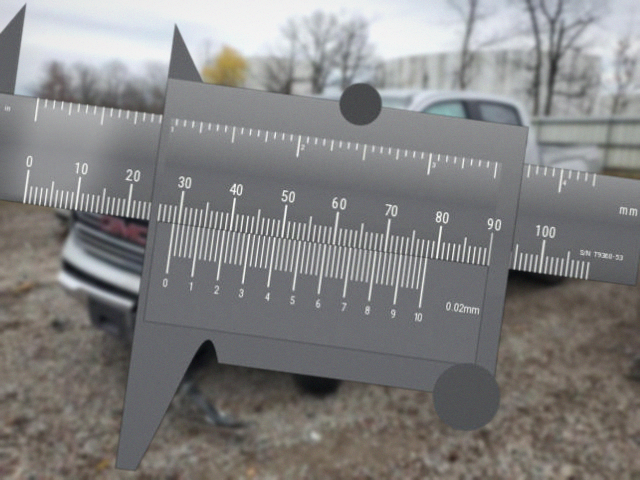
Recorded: **29.0** mm
